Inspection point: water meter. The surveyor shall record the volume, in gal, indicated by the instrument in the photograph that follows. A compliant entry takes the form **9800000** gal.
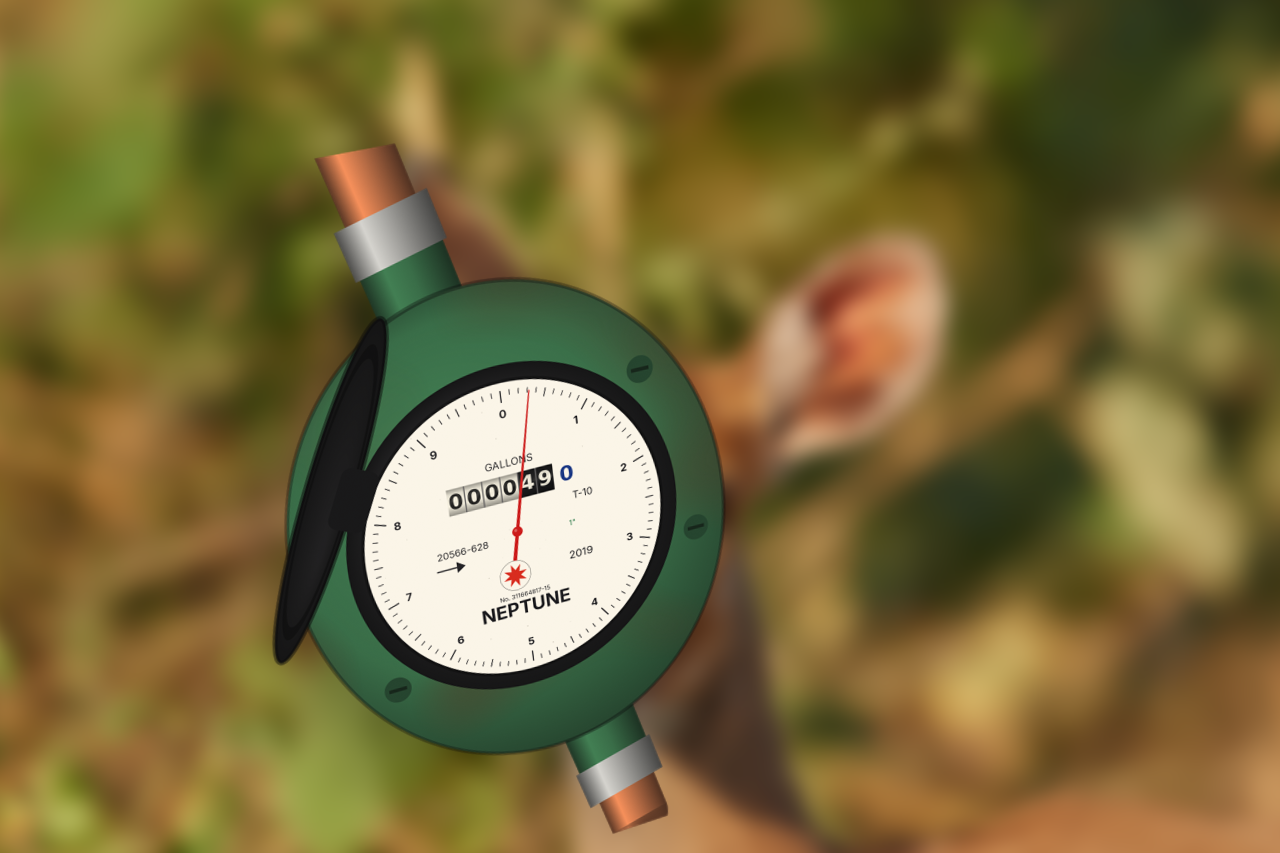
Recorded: **490.3** gal
